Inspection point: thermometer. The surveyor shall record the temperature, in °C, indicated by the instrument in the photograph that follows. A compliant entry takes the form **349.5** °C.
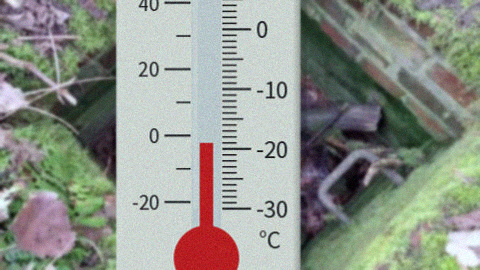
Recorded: **-19** °C
